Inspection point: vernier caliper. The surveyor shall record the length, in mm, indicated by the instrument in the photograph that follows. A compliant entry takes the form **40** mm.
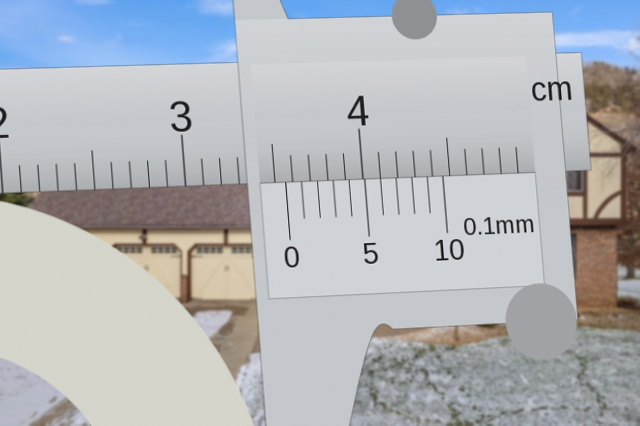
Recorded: **35.6** mm
